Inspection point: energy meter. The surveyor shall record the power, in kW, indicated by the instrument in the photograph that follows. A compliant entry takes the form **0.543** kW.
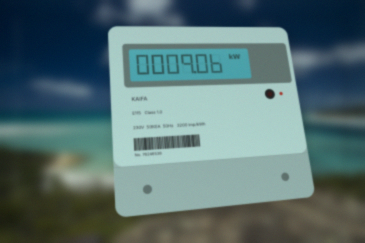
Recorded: **9.06** kW
